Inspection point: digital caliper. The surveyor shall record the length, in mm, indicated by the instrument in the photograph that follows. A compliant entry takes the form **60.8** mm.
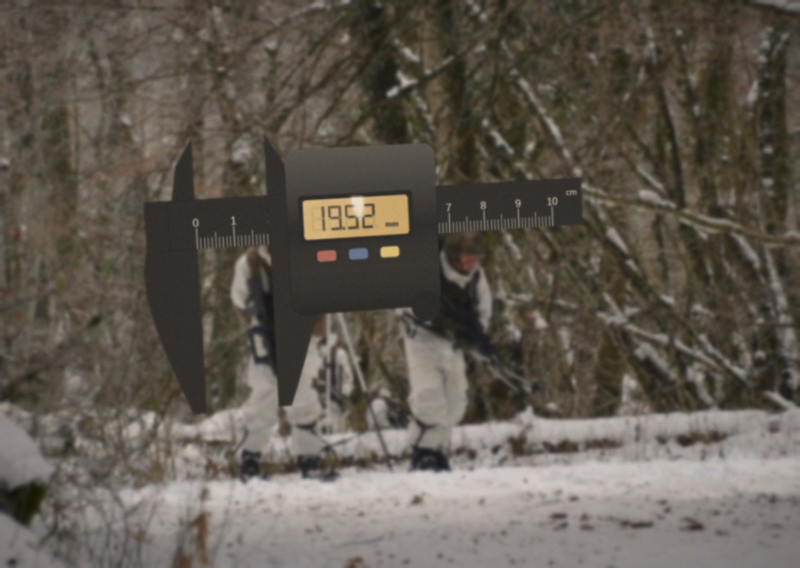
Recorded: **19.52** mm
